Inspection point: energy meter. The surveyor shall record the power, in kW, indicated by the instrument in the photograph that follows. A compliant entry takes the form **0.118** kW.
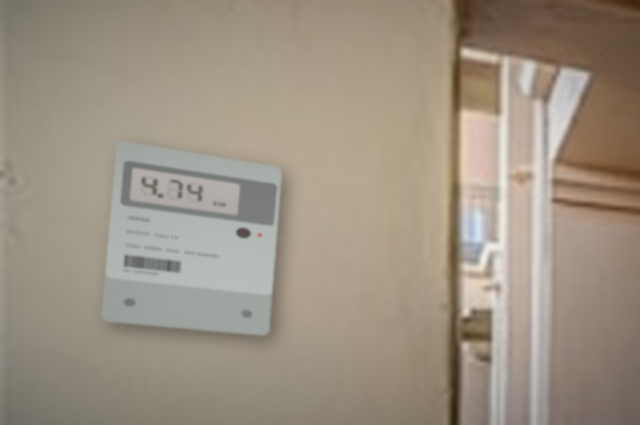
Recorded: **4.74** kW
